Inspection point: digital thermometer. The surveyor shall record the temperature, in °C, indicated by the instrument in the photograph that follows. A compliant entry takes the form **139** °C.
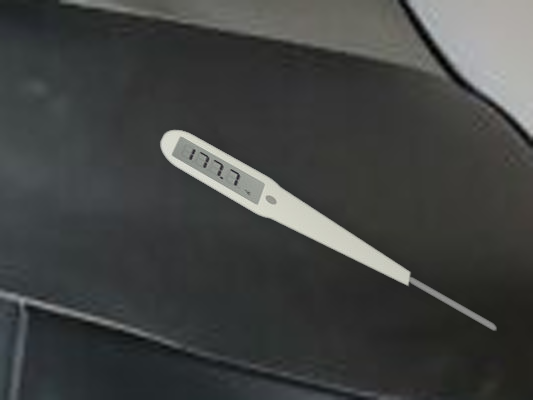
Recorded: **177.7** °C
